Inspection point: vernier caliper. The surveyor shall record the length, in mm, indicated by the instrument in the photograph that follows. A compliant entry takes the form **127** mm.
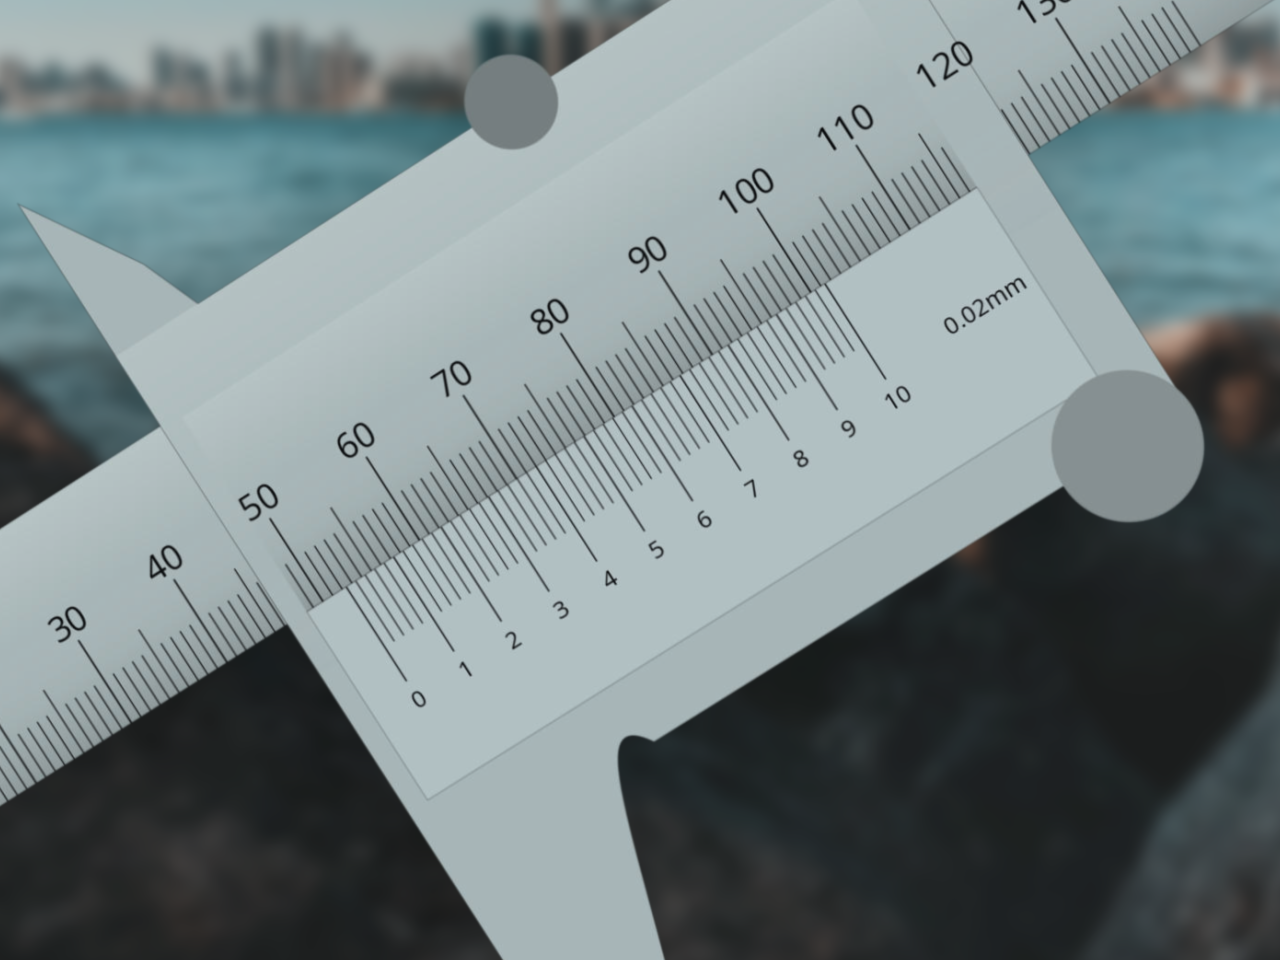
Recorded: **52.4** mm
